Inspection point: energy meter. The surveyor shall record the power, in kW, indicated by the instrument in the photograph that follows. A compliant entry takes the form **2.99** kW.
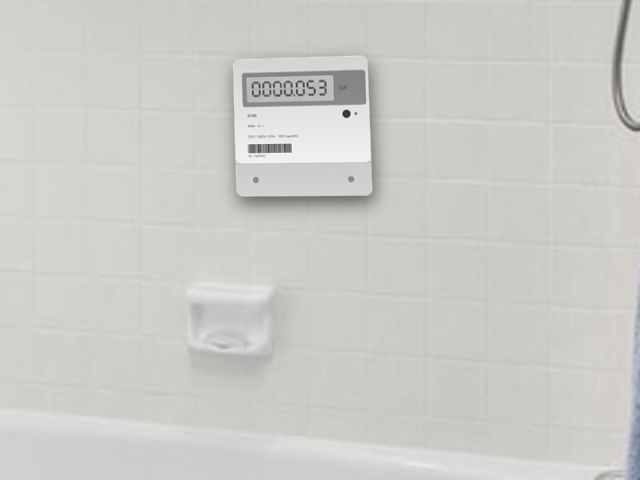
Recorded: **0.053** kW
